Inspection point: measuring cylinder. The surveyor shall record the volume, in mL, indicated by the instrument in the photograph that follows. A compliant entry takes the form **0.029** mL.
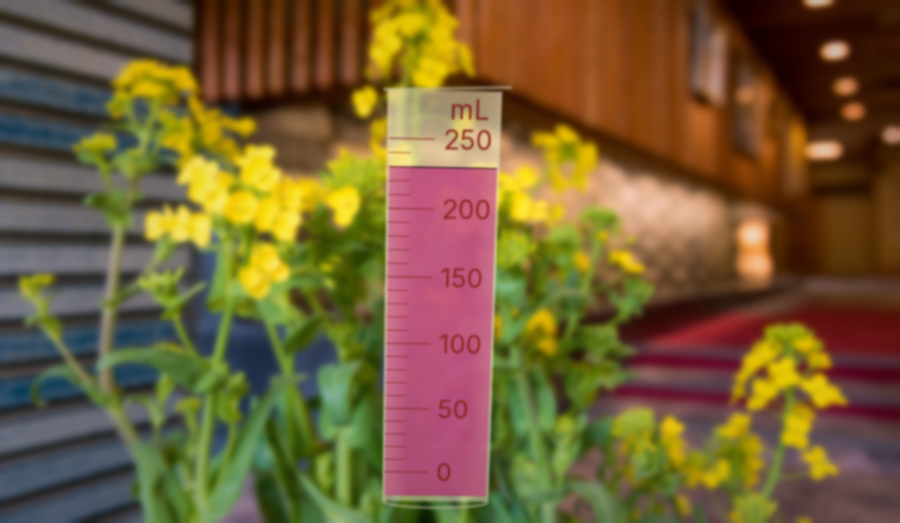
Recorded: **230** mL
